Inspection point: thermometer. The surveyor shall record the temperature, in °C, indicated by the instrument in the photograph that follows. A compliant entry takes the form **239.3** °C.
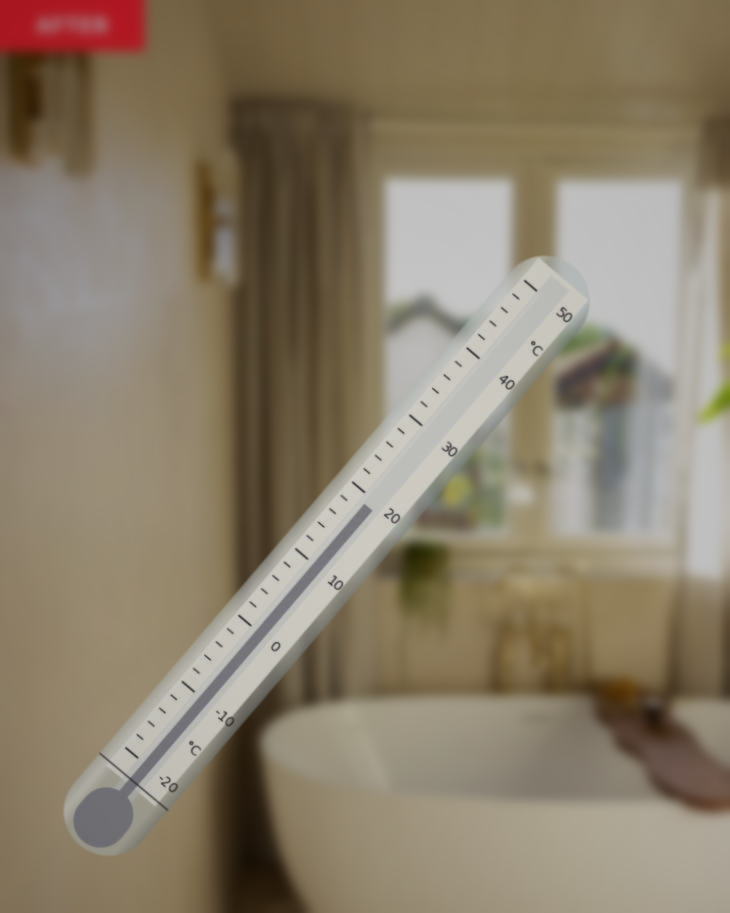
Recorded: **19** °C
